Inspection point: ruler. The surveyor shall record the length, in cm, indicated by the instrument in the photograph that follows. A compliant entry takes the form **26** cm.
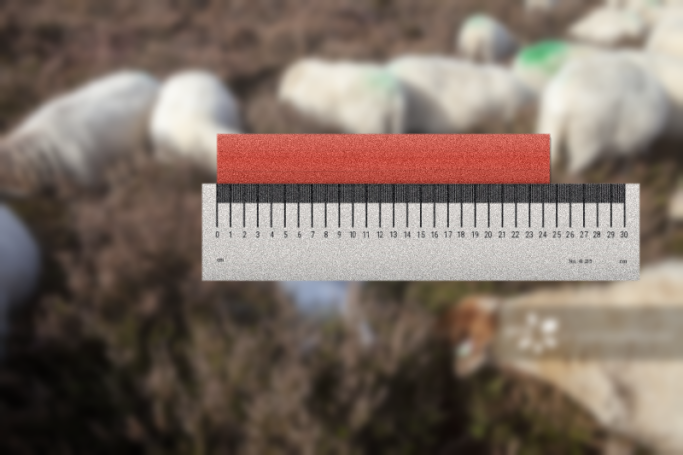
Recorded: **24.5** cm
